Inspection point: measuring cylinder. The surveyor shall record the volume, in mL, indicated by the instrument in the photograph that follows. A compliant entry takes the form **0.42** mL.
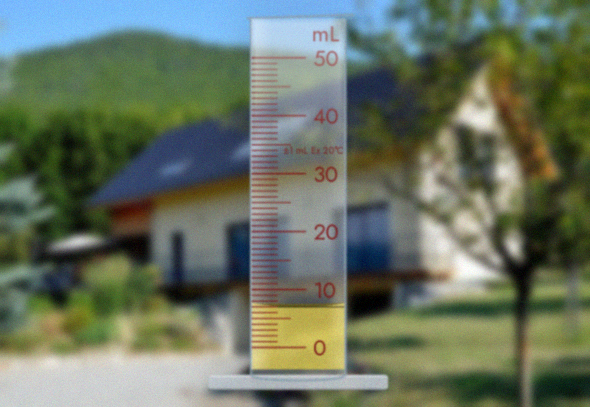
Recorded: **7** mL
